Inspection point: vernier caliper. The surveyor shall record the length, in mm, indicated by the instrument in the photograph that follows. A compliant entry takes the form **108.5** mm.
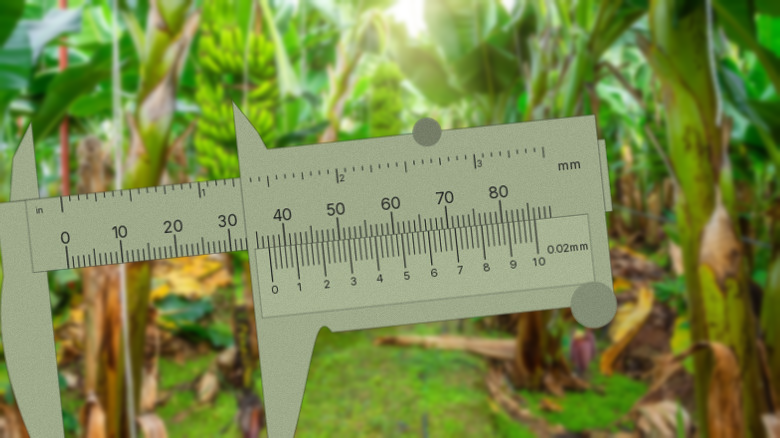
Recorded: **37.0** mm
